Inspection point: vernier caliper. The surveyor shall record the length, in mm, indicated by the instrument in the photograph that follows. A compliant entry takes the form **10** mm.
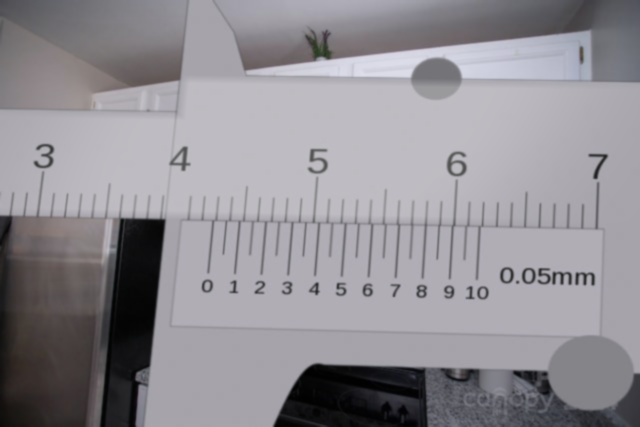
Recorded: **42.8** mm
